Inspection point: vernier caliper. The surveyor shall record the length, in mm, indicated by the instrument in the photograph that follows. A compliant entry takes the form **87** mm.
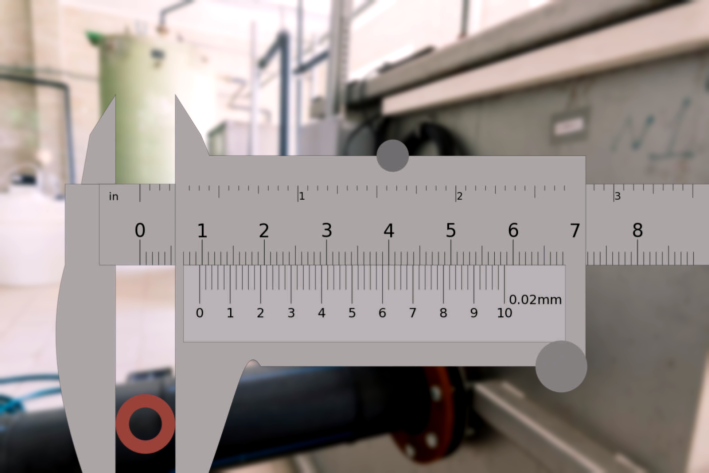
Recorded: **9.6** mm
